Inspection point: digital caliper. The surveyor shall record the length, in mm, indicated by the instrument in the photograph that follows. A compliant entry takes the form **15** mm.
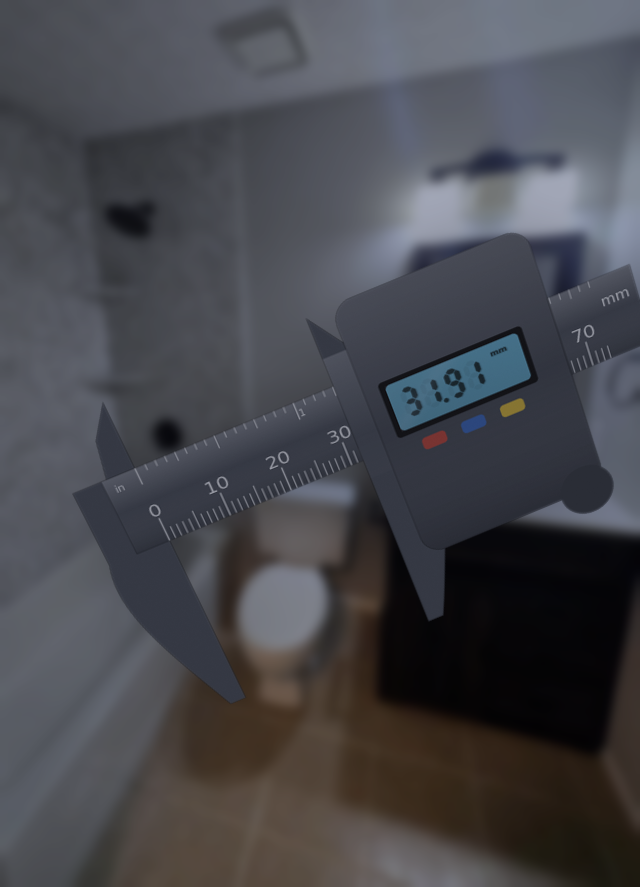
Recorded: **31.91** mm
